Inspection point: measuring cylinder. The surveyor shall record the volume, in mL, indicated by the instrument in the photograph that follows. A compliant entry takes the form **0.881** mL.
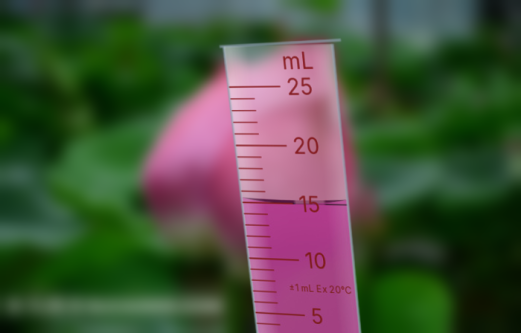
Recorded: **15** mL
